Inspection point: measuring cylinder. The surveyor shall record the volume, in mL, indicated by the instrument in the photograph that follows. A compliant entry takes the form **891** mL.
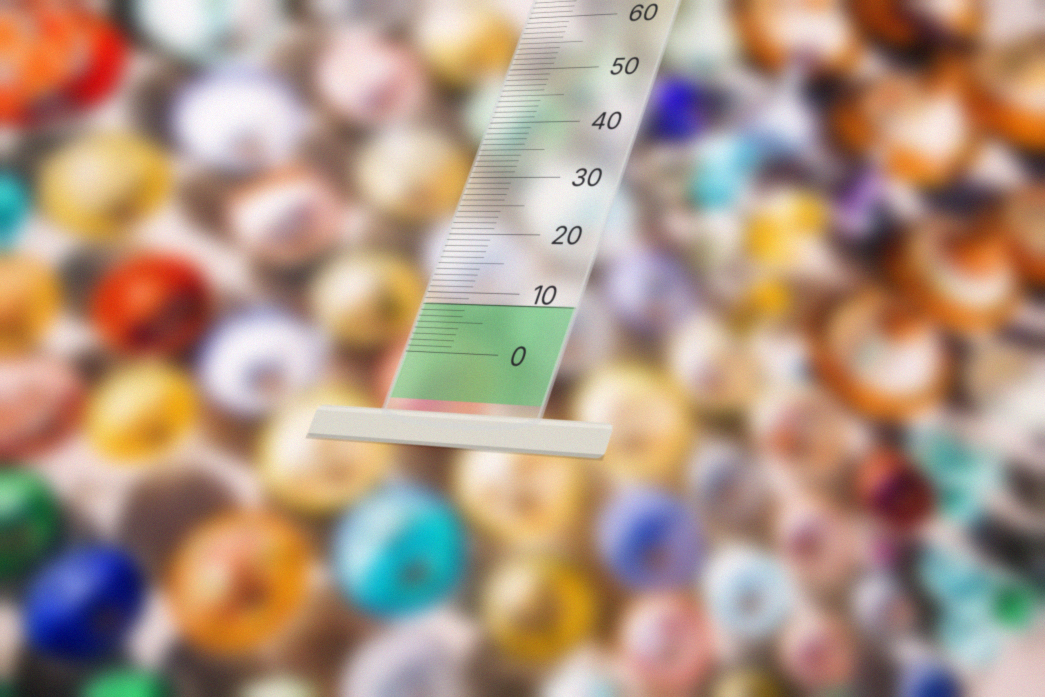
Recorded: **8** mL
